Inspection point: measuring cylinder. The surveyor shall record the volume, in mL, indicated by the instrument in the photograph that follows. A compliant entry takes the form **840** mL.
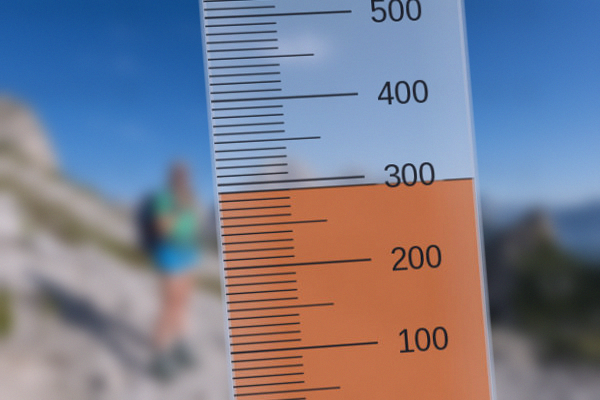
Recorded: **290** mL
